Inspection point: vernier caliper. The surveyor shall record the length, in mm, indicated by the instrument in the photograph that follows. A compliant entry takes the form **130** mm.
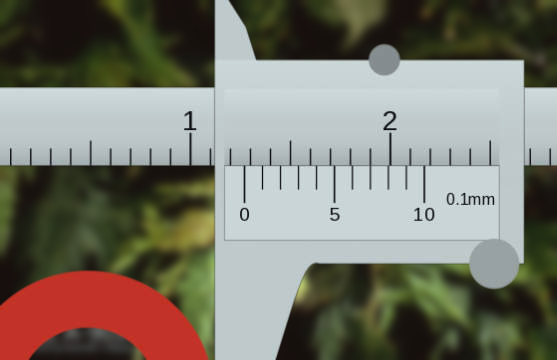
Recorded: **12.7** mm
